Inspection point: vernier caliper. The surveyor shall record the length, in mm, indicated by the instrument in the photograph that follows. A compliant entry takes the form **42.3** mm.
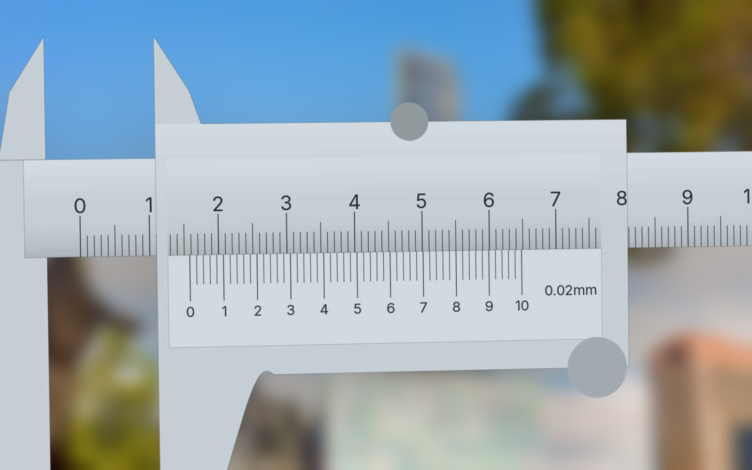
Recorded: **15.8** mm
